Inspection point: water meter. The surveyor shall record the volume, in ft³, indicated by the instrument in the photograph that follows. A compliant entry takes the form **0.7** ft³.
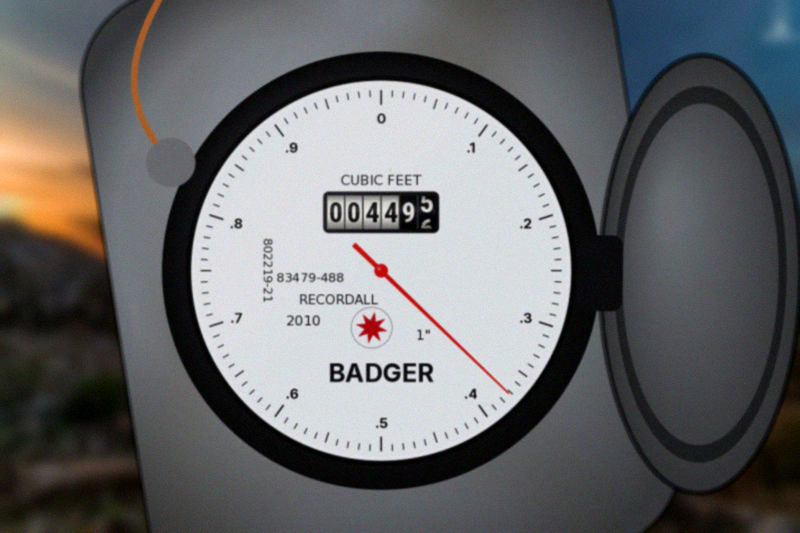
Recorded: **4495.37** ft³
